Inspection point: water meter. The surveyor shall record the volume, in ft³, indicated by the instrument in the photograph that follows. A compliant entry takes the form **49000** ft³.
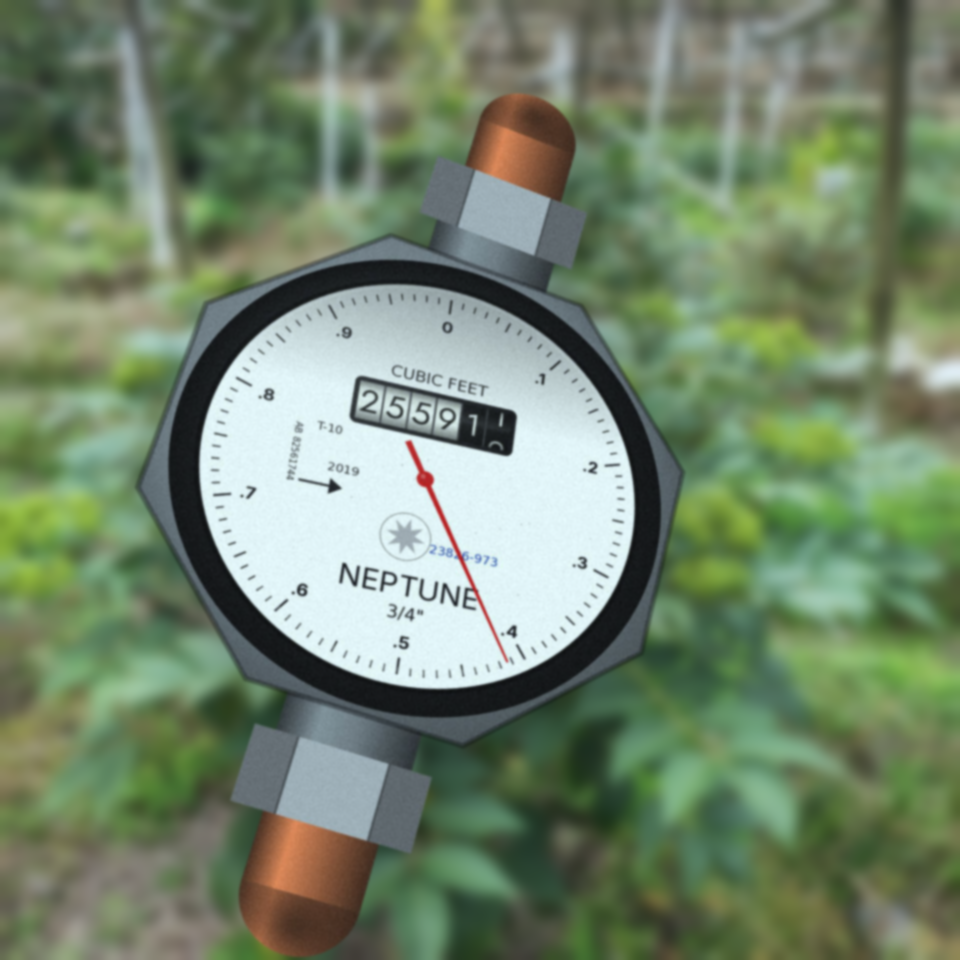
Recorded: **255911.41** ft³
